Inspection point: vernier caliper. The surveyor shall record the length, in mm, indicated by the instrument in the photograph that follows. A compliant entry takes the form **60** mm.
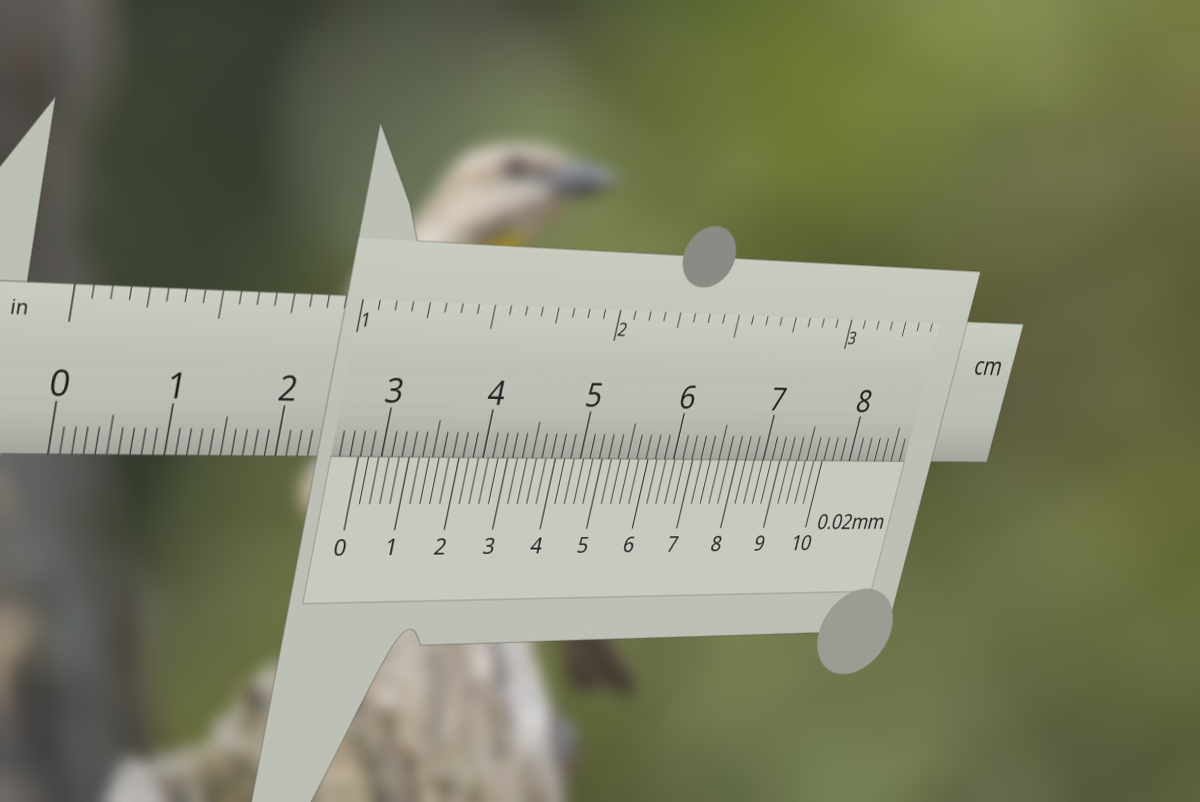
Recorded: **27.8** mm
